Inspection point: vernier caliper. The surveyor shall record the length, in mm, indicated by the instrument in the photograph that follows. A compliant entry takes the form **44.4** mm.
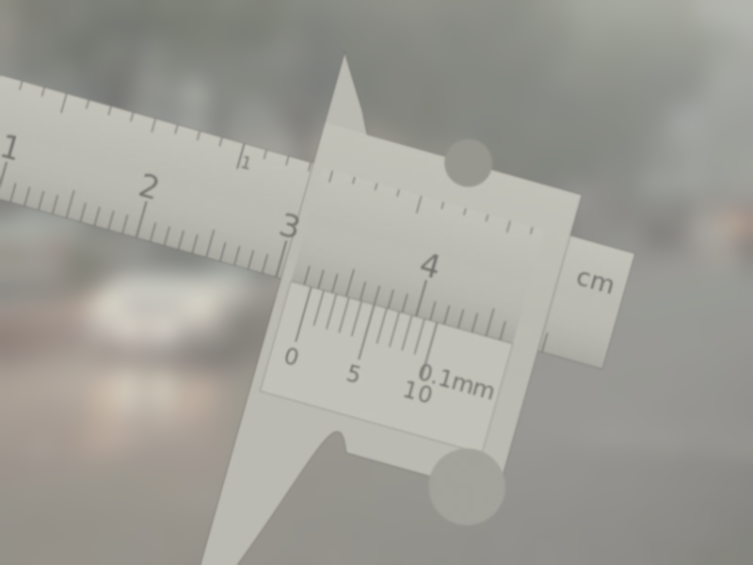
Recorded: **32.5** mm
